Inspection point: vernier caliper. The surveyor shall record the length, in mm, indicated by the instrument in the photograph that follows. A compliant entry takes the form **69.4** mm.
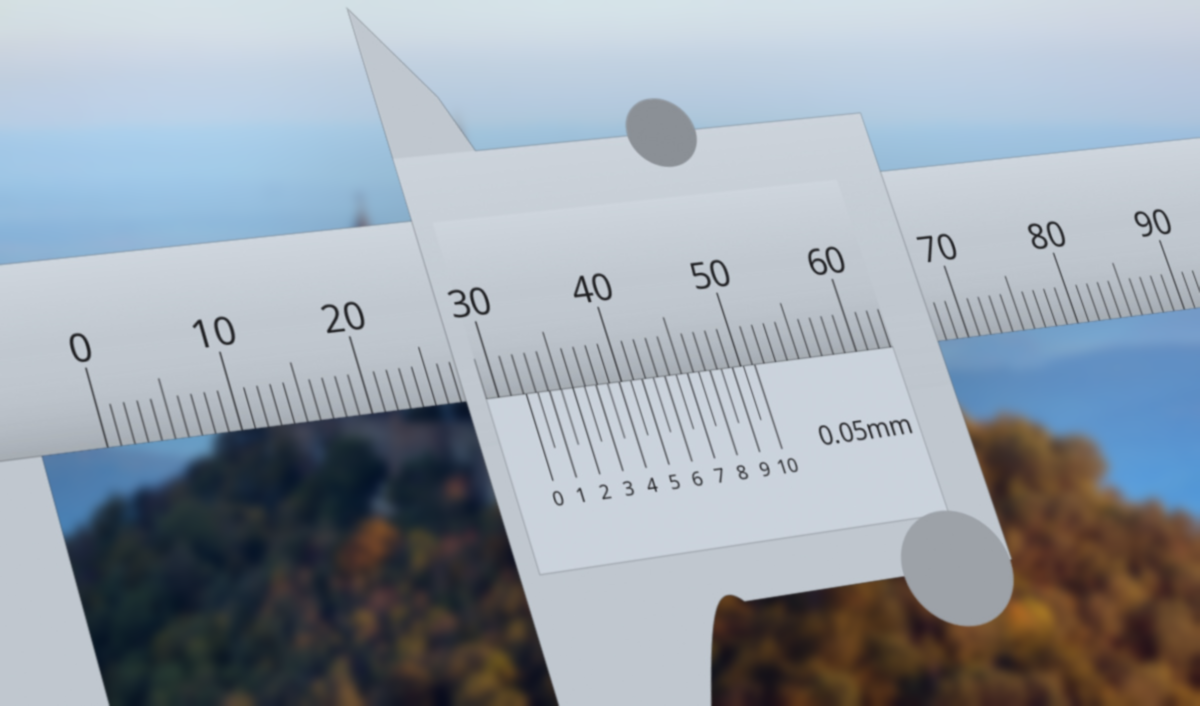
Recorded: **32.2** mm
